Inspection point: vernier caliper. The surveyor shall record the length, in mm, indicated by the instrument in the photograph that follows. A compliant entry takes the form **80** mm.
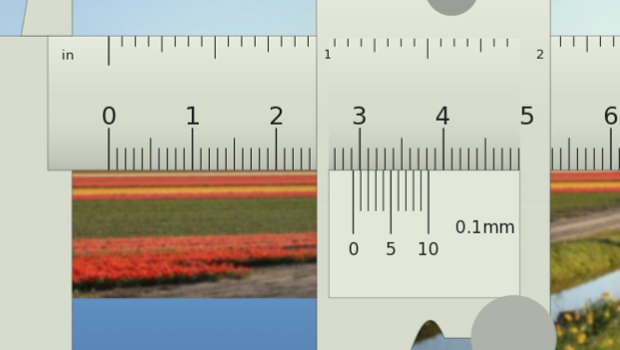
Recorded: **29.2** mm
